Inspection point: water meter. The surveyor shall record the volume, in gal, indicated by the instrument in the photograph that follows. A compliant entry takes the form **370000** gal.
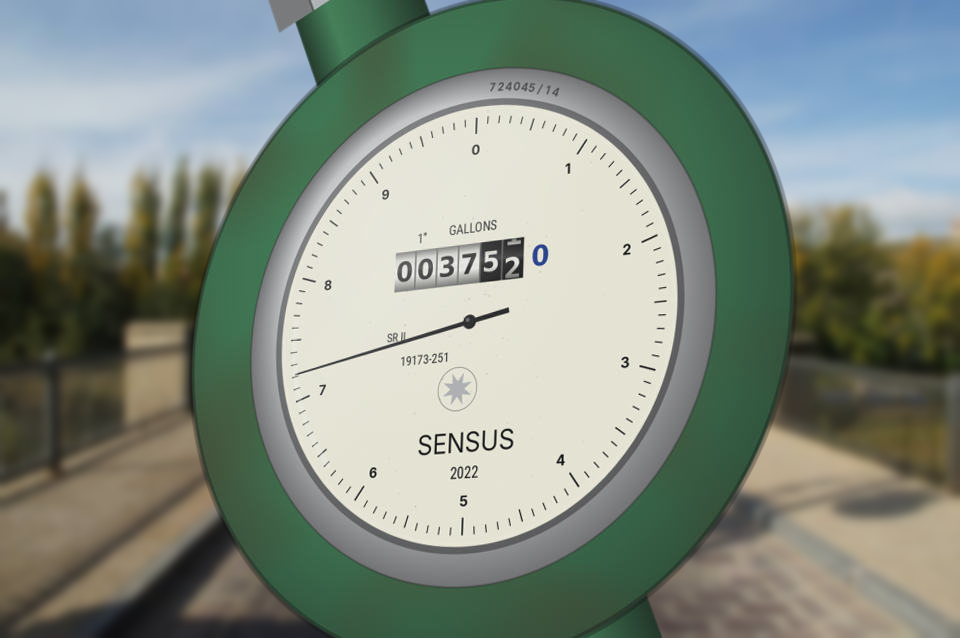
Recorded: **37517.2** gal
